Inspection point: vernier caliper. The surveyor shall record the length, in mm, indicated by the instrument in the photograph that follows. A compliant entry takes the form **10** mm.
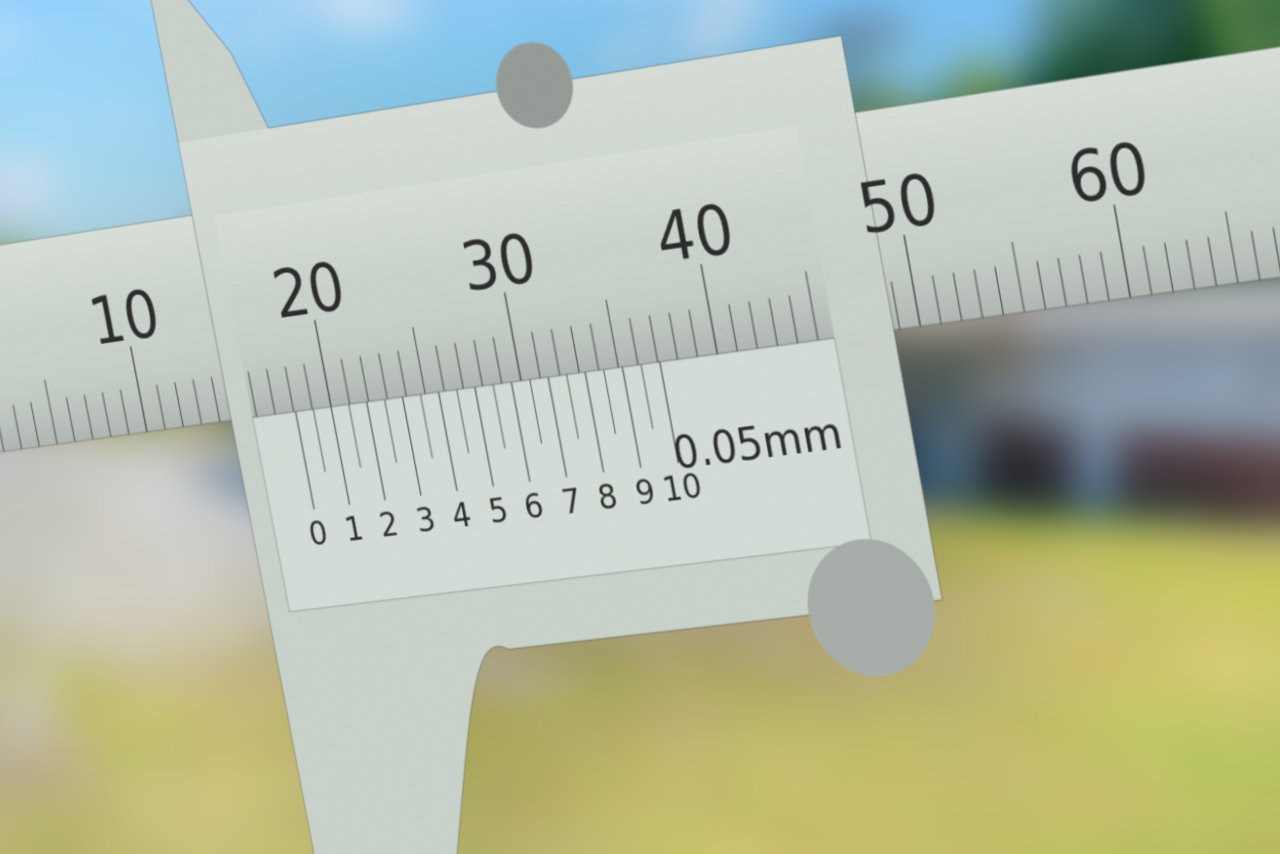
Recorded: **18.1** mm
